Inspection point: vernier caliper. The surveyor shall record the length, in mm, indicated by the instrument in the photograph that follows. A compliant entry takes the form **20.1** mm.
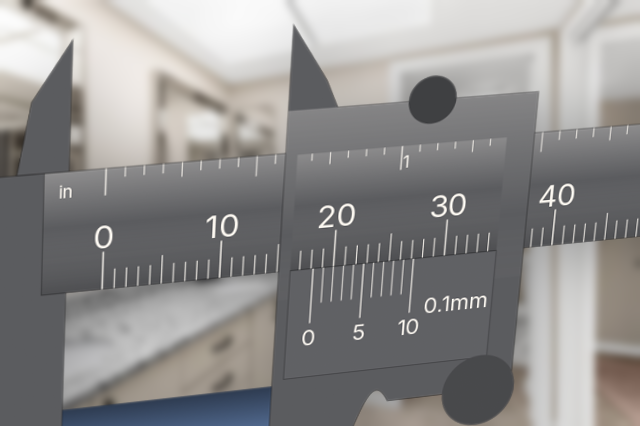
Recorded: **18.2** mm
